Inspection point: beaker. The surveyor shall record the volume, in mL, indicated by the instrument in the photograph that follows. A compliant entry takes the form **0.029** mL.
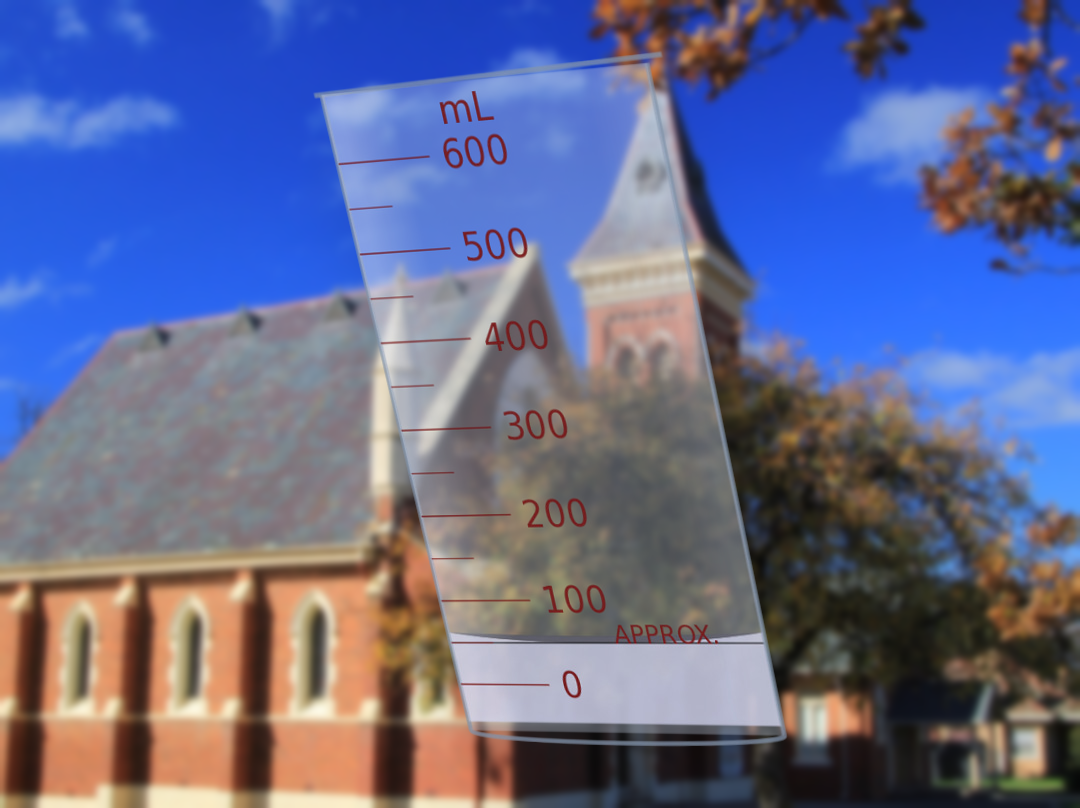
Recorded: **50** mL
